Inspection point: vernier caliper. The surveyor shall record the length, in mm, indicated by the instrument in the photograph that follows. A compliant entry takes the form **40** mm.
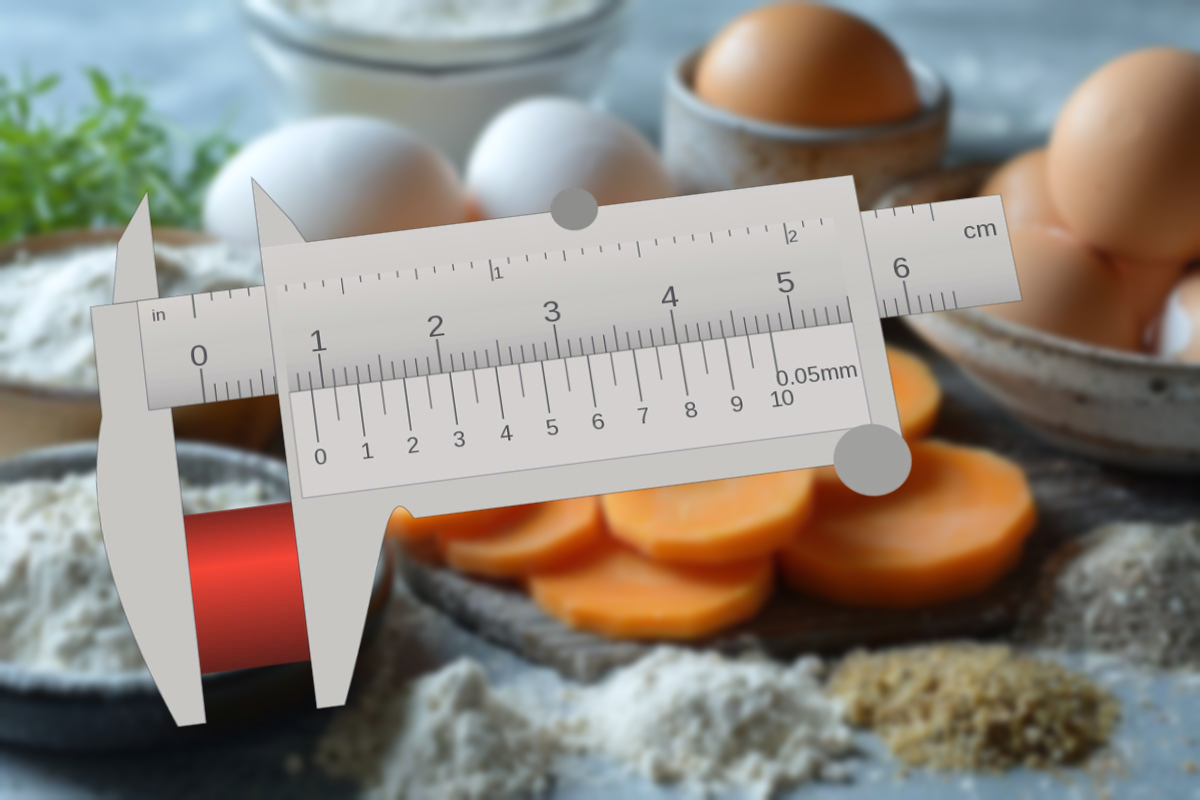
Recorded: **9.0** mm
